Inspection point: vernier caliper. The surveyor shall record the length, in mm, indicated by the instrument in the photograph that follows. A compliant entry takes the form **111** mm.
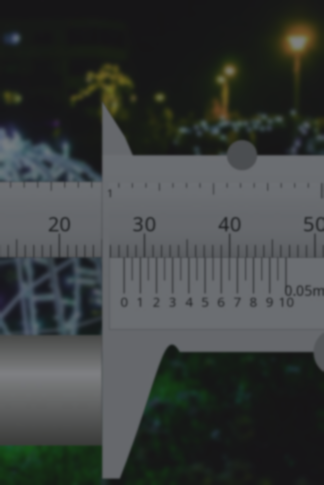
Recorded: **27.6** mm
